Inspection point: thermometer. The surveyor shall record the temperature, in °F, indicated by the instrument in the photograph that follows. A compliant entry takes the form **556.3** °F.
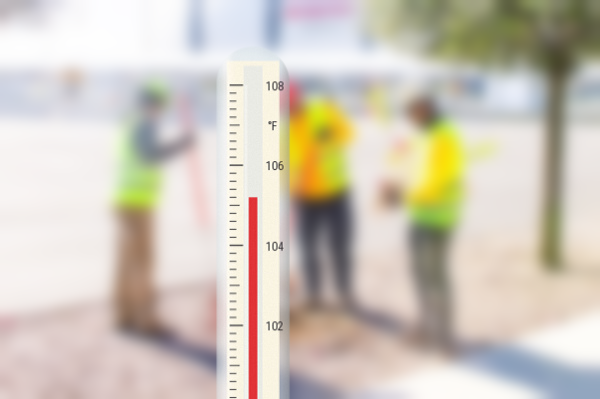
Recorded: **105.2** °F
